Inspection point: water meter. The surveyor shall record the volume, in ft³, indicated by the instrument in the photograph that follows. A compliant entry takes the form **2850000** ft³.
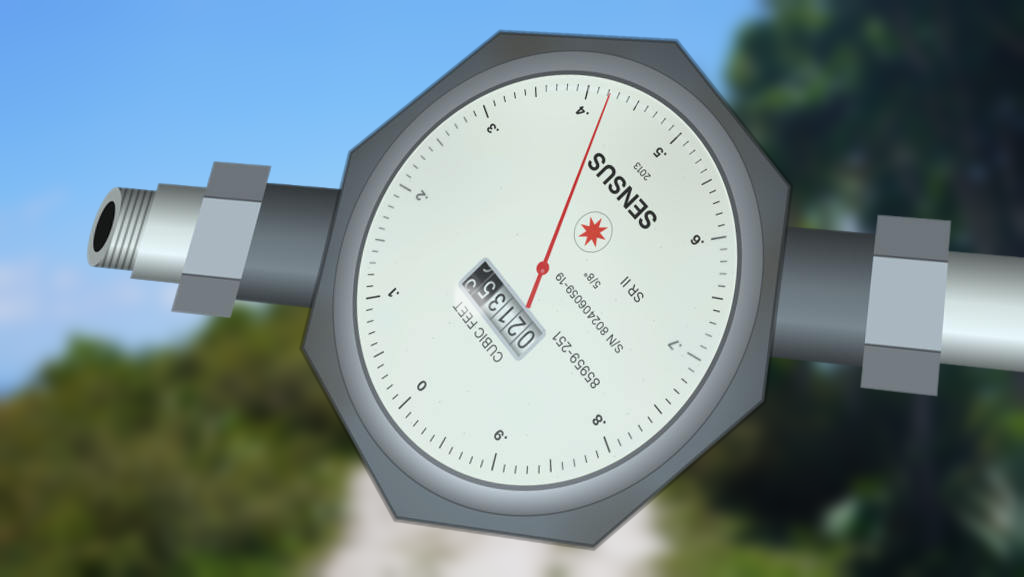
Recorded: **21355.42** ft³
